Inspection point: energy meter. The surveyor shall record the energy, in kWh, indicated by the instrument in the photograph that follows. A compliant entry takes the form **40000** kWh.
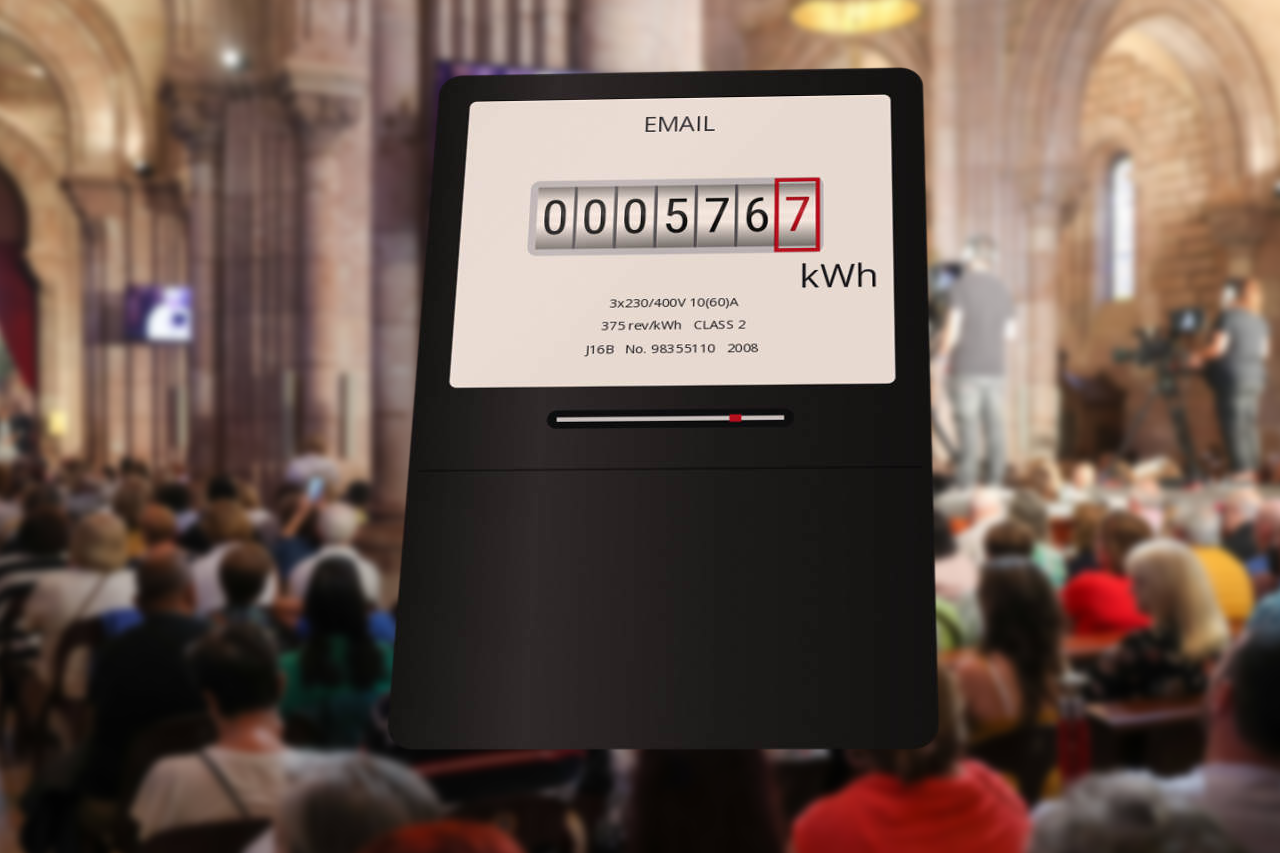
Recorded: **576.7** kWh
